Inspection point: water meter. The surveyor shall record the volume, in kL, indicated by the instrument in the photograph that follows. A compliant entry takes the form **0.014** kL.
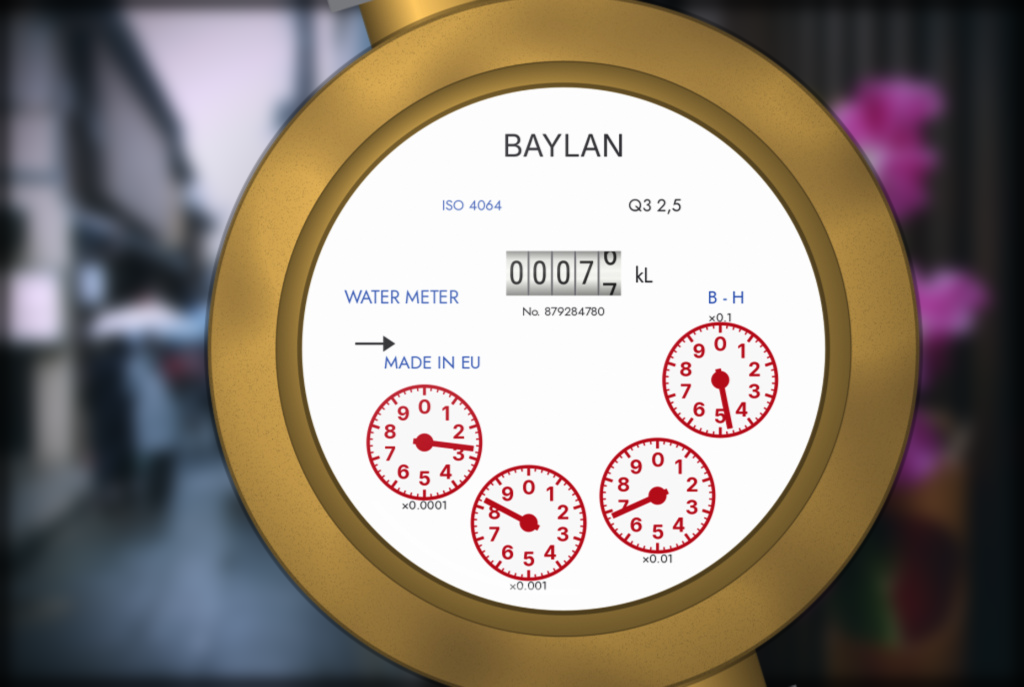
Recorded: **76.4682** kL
